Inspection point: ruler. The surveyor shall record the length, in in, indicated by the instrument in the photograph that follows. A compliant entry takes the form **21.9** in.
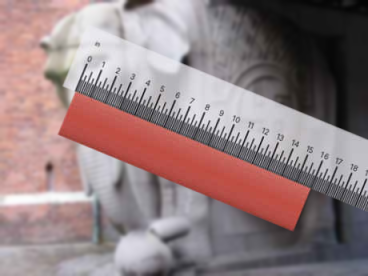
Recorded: **16** in
